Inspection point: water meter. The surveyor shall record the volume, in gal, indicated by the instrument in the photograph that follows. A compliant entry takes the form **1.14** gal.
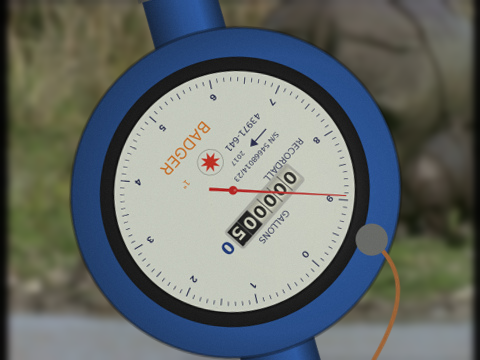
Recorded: **48.9** gal
